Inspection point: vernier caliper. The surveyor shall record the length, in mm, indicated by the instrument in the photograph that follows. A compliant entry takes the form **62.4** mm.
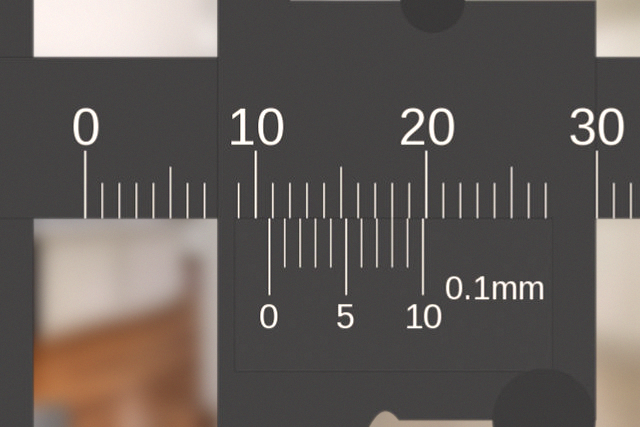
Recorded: **10.8** mm
